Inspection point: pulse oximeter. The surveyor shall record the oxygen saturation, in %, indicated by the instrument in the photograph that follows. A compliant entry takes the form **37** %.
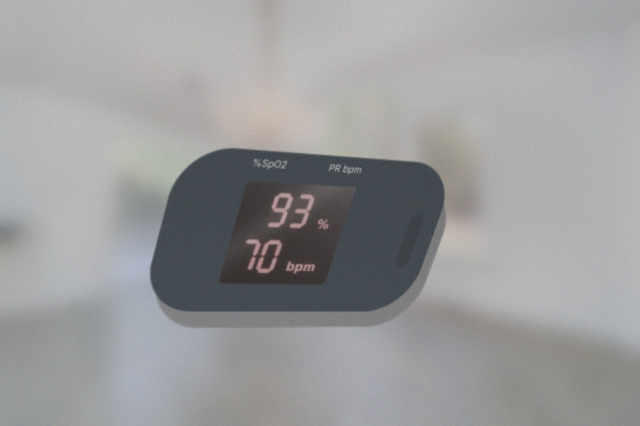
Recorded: **93** %
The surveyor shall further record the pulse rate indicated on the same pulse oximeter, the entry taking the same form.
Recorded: **70** bpm
